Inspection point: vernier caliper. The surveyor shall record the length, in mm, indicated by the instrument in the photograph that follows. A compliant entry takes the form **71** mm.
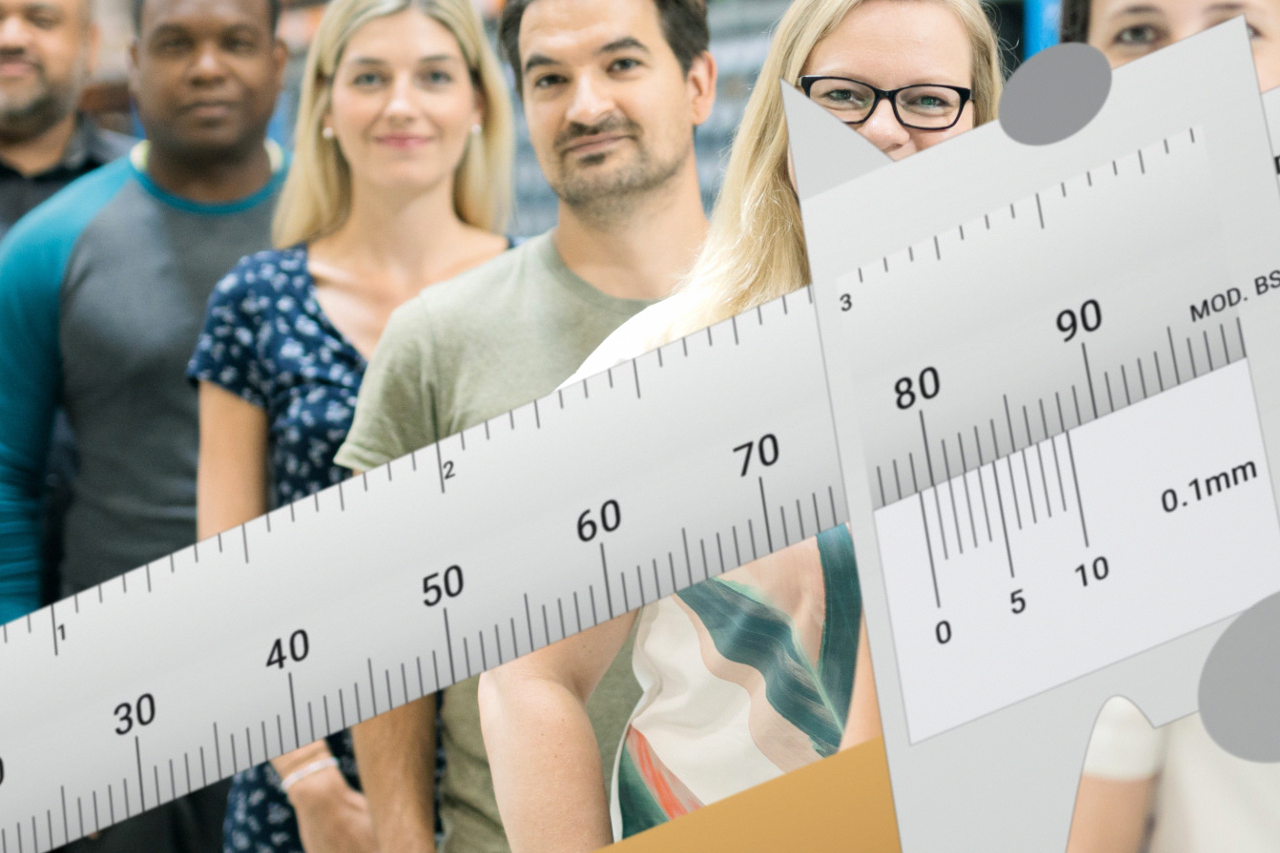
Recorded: **79.2** mm
